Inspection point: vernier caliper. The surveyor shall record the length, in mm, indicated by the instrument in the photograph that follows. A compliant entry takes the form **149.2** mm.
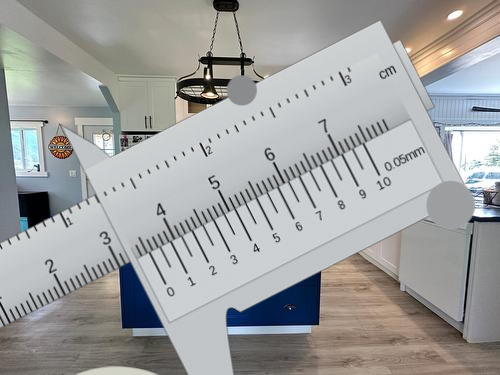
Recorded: **35.4** mm
